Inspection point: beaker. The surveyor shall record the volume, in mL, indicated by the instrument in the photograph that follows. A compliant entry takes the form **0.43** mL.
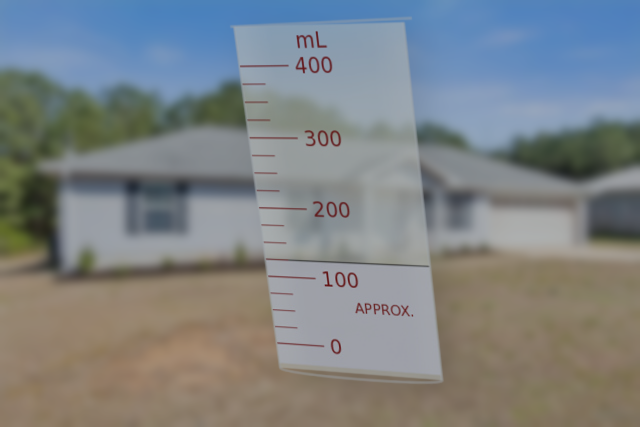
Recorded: **125** mL
